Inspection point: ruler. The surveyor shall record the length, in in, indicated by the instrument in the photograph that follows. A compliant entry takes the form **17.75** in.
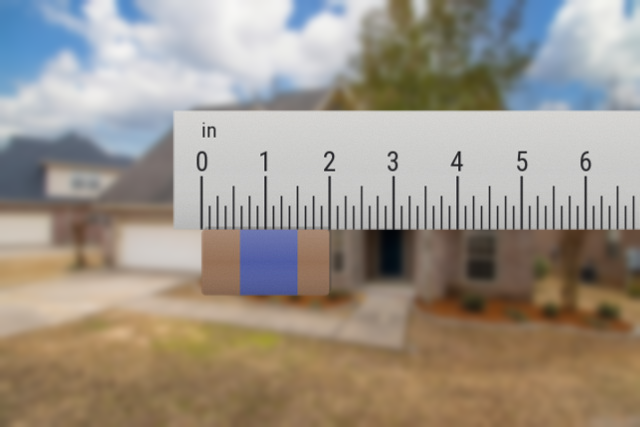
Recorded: **2** in
